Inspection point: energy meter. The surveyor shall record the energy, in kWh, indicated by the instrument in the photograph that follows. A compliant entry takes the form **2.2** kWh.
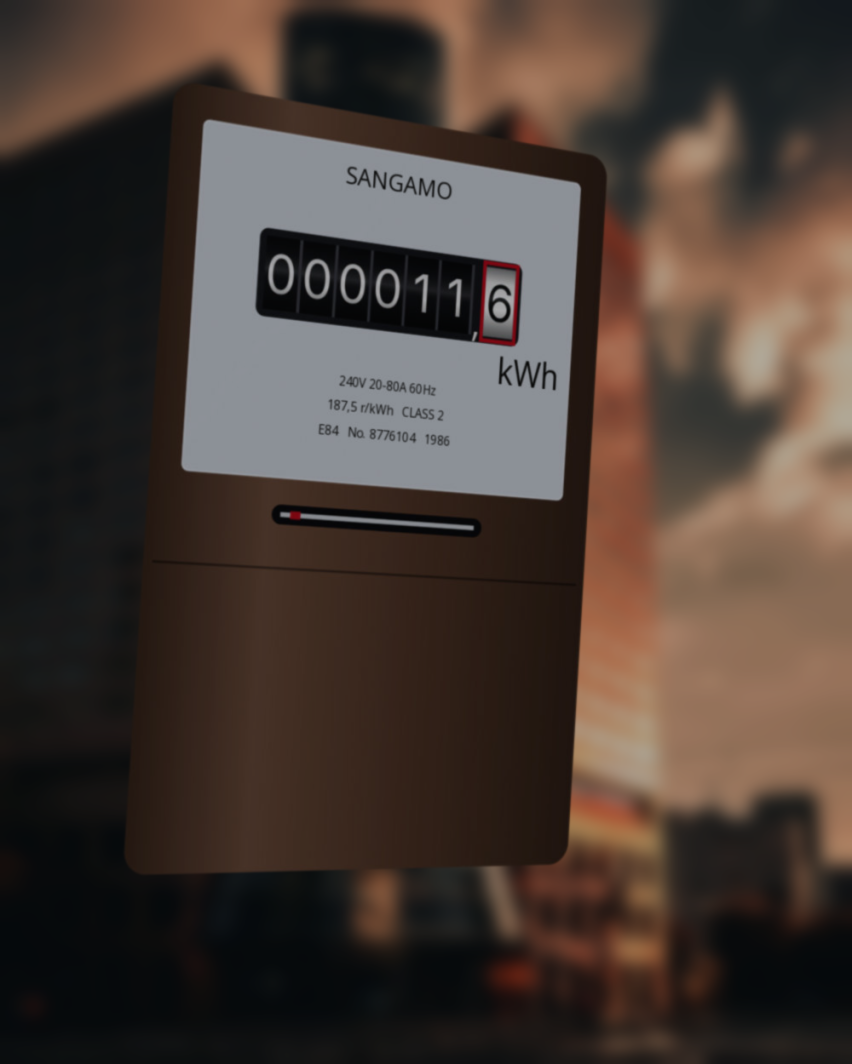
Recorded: **11.6** kWh
